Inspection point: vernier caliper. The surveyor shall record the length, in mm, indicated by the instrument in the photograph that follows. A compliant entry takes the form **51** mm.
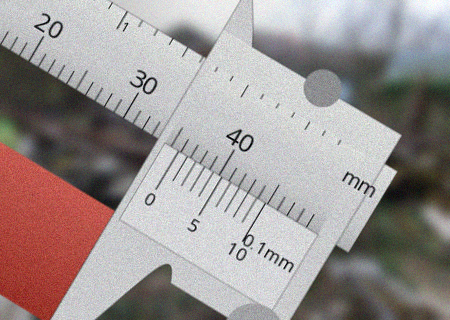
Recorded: **35.8** mm
